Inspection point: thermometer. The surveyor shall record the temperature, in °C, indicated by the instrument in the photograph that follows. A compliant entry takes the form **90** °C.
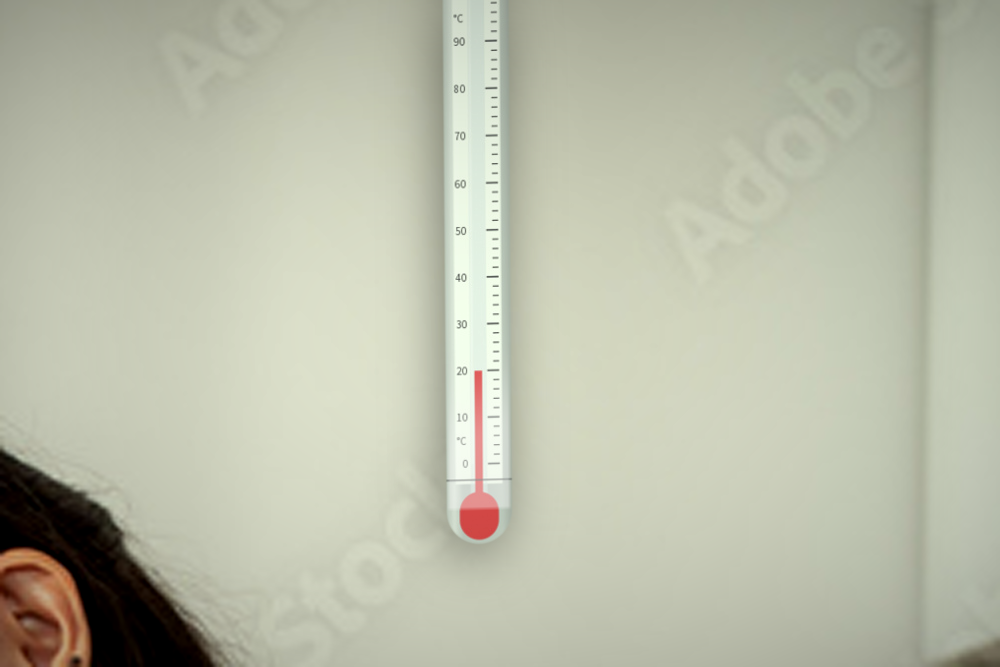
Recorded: **20** °C
